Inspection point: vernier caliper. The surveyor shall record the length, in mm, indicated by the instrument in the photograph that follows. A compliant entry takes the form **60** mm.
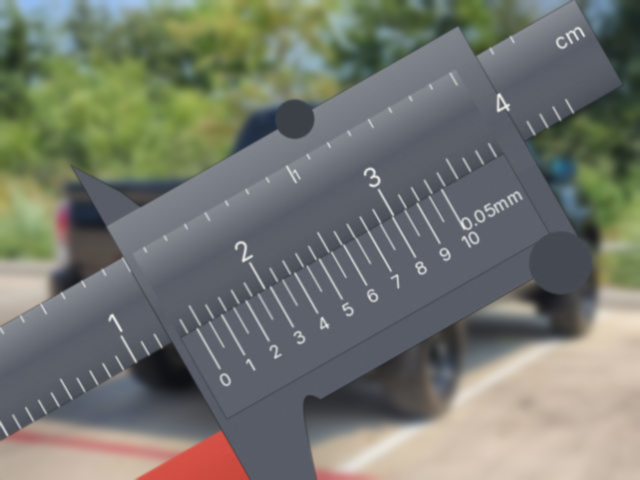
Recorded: **14.7** mm
